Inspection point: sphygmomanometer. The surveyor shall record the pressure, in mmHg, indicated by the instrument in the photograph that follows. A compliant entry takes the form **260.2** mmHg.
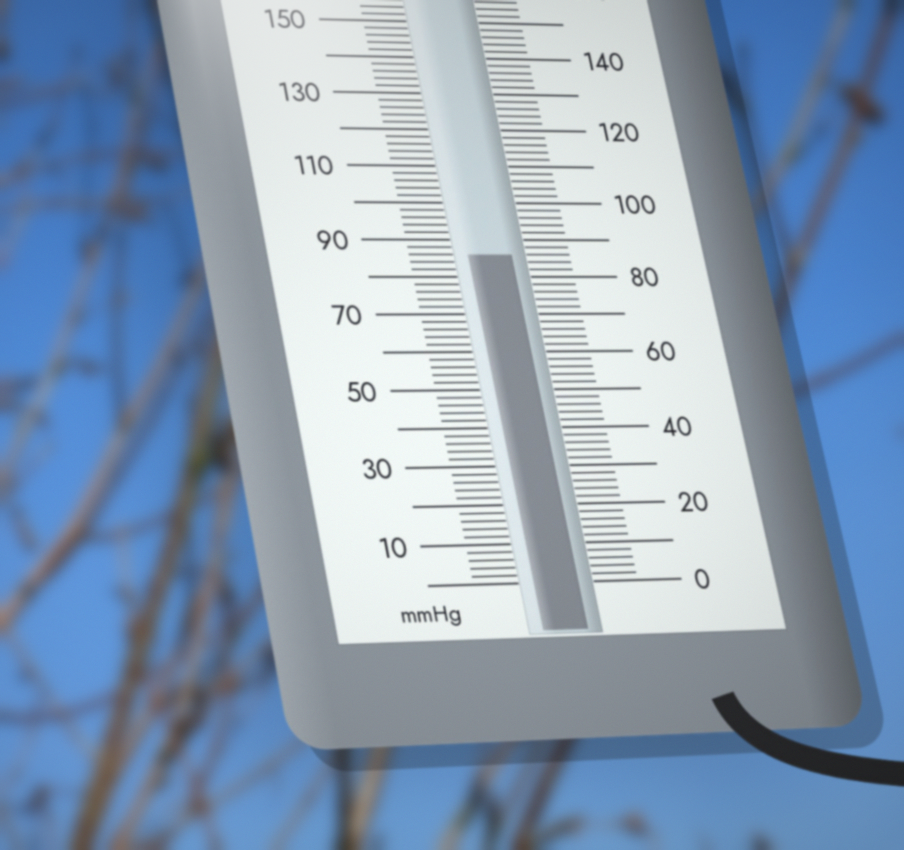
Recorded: **86** mmHg
